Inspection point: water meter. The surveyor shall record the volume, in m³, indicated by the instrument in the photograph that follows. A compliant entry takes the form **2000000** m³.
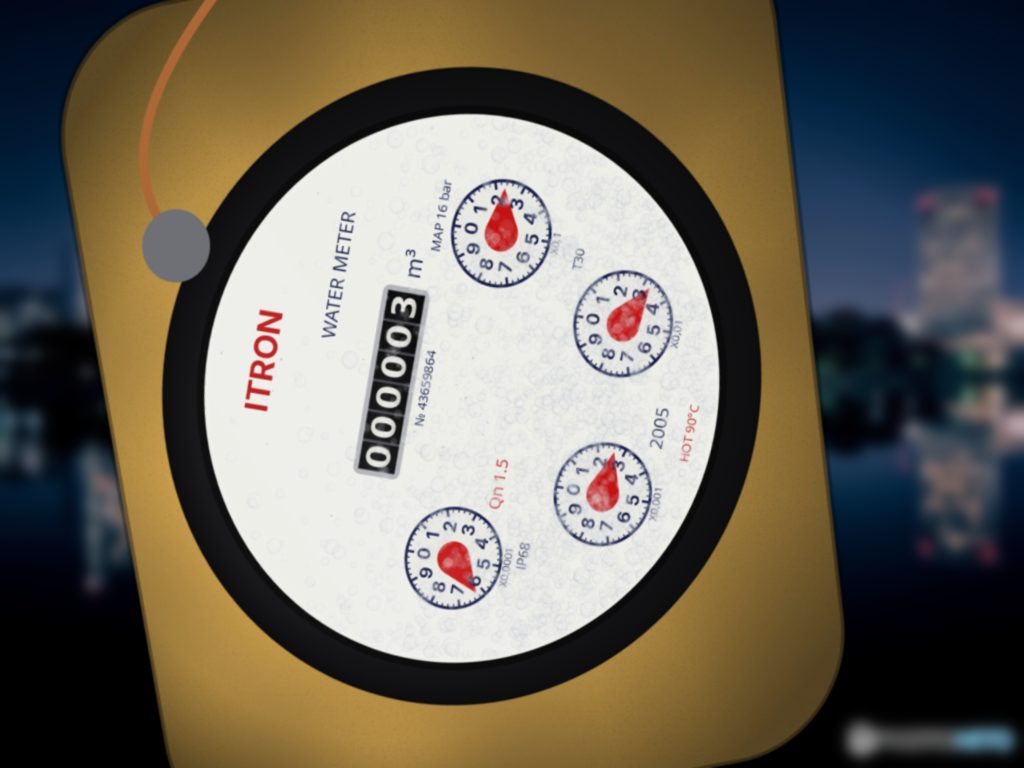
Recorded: **3.2326** m³
